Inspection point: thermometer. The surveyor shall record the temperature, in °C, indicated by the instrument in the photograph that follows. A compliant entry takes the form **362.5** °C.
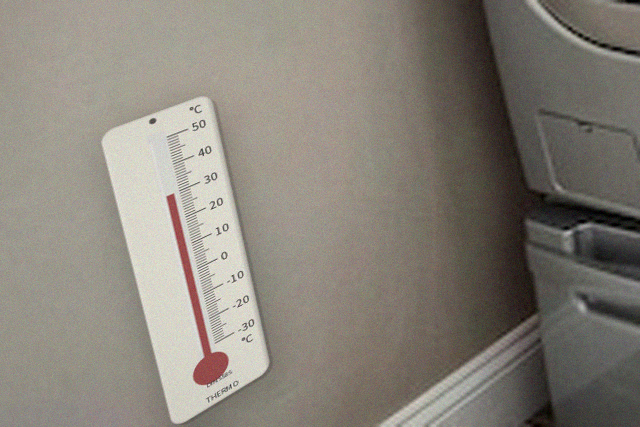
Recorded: **30** °C
